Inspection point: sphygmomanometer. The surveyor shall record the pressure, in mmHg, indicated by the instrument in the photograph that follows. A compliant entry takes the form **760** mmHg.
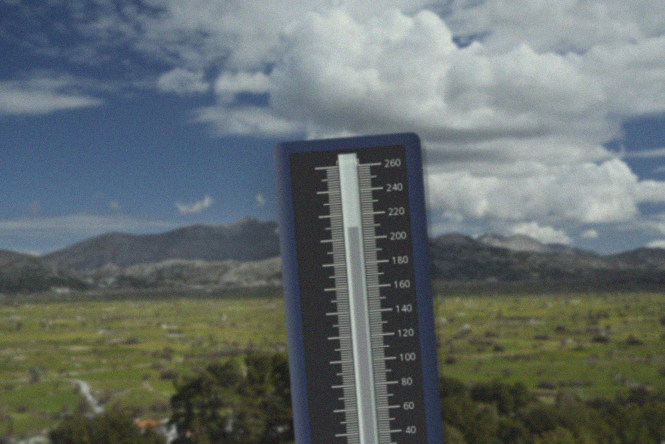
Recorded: **210** mmHg
